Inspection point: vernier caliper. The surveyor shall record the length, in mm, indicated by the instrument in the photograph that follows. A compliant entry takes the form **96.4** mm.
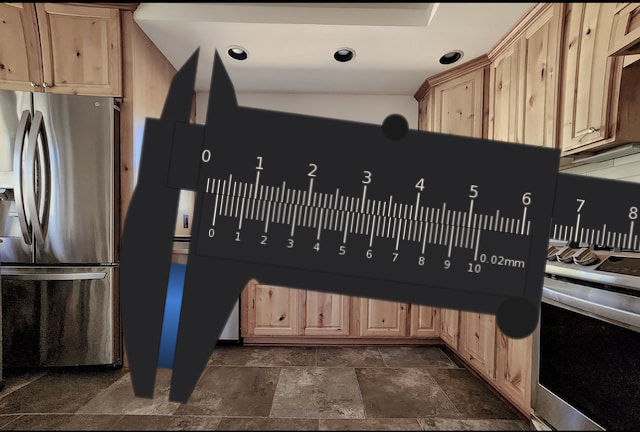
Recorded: **3.0** mm
